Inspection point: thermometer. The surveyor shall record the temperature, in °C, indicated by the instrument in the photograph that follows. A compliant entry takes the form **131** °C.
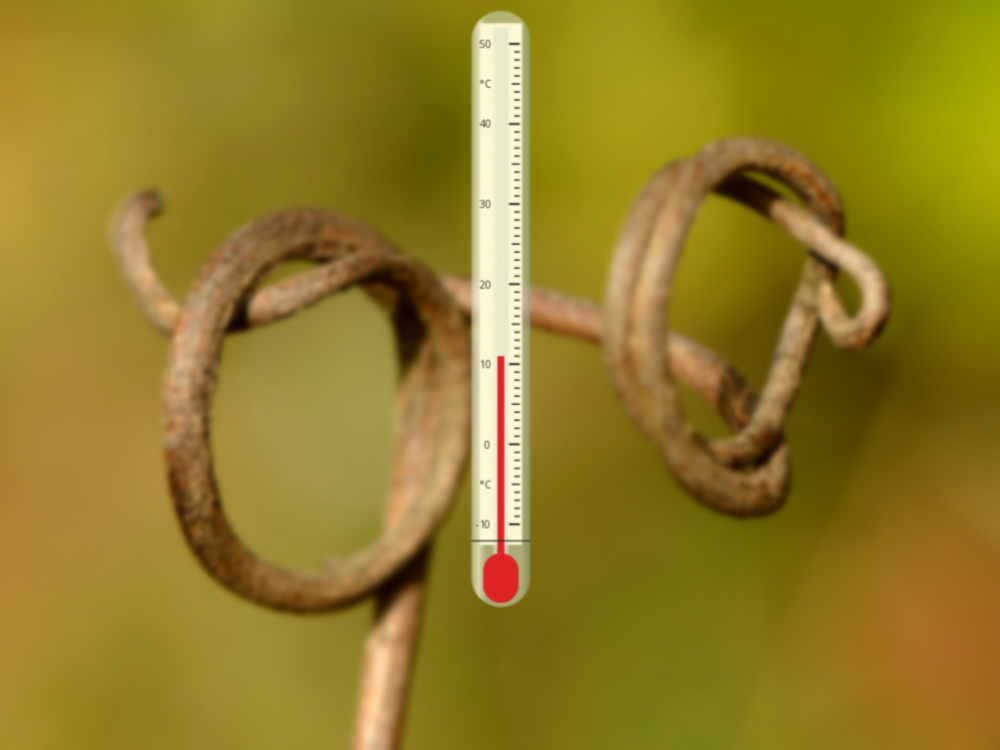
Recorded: **11** °C
